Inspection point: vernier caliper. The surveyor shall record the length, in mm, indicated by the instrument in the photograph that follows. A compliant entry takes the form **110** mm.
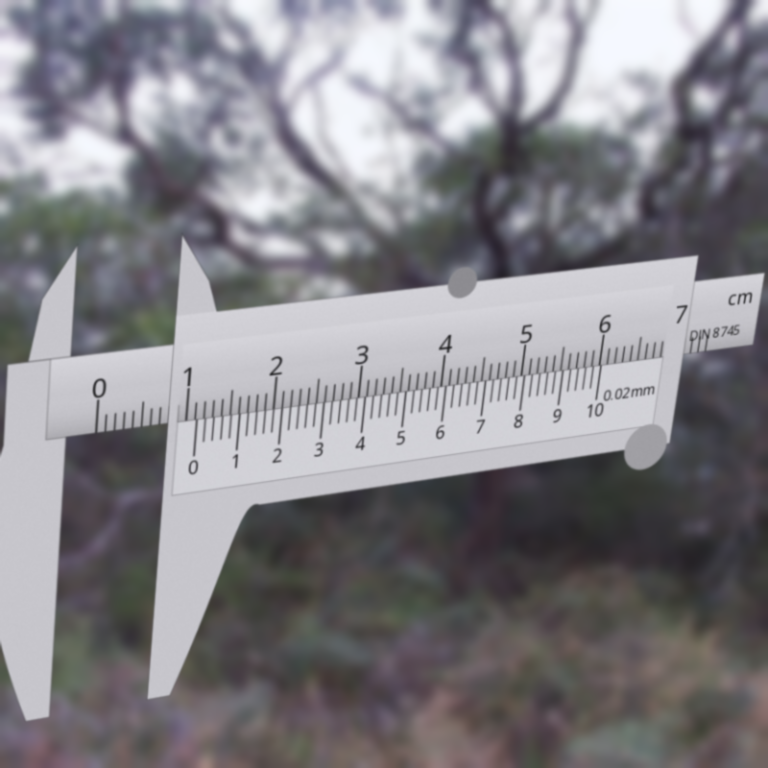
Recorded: **11.2** mm
